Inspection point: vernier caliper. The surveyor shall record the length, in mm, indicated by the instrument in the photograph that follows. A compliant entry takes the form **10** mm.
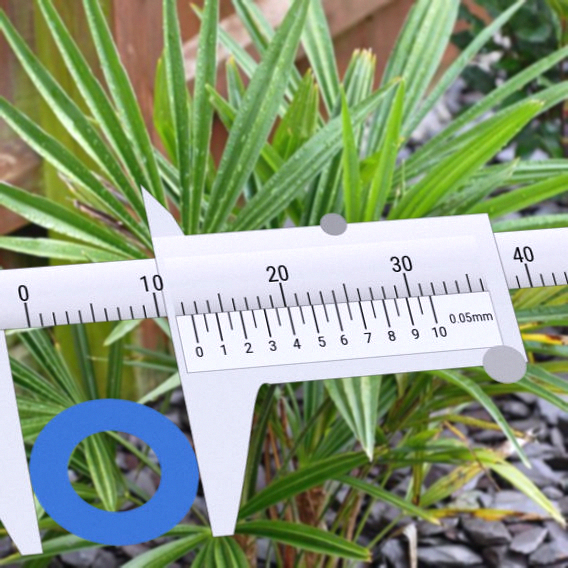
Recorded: **12.6** mm
